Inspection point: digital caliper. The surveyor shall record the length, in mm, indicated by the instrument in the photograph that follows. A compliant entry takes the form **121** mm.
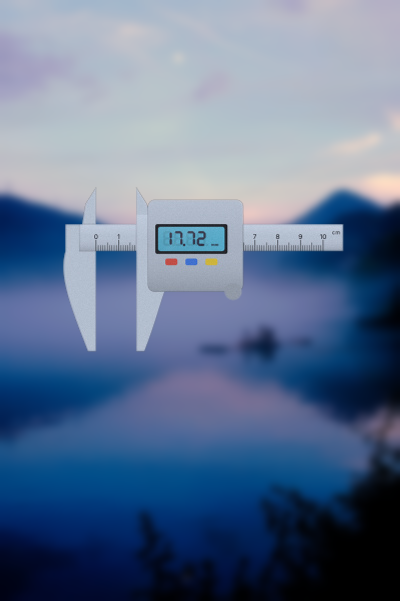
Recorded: **17.72** mm
